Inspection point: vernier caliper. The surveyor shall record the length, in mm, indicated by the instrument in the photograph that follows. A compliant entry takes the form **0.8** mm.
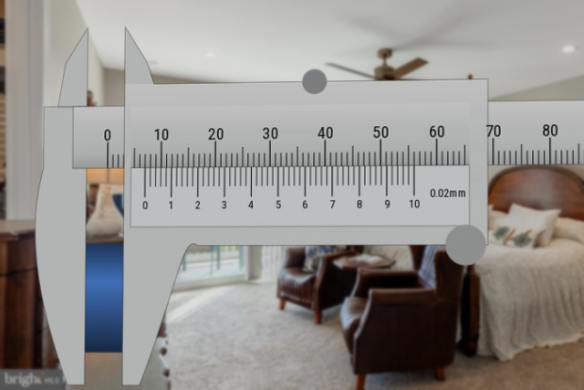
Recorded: **7.0** mm
